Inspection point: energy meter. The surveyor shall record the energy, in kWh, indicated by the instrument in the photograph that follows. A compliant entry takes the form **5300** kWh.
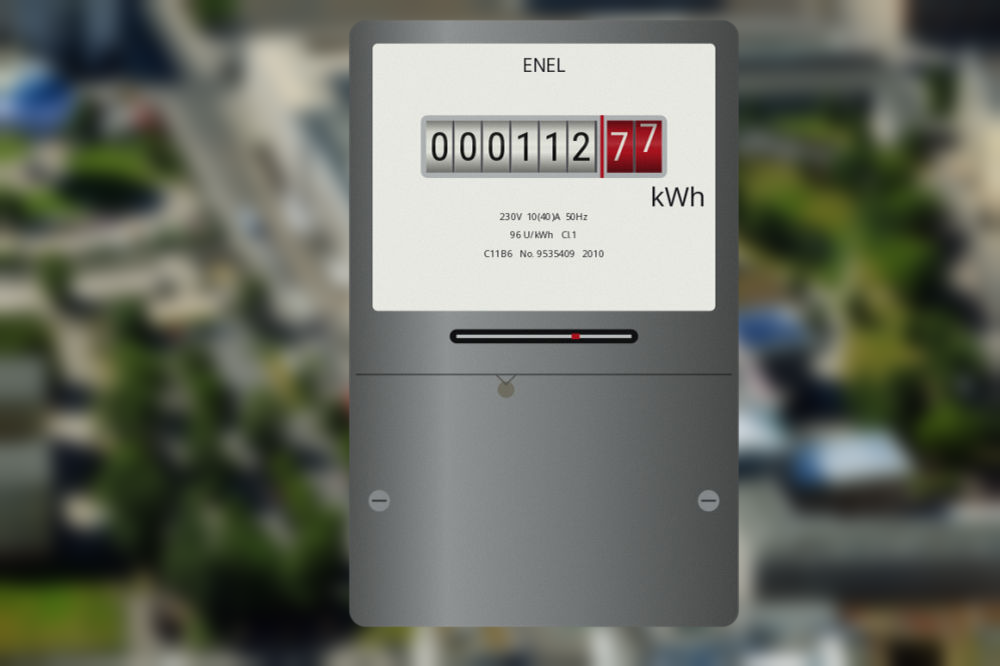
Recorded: **112.77** kWh
